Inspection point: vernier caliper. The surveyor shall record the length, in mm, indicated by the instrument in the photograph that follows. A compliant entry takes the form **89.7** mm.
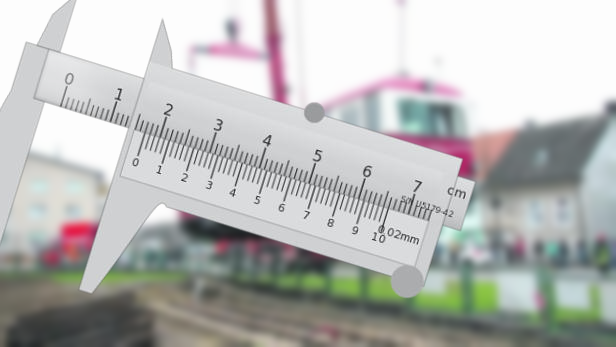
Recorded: **17.0** mm
